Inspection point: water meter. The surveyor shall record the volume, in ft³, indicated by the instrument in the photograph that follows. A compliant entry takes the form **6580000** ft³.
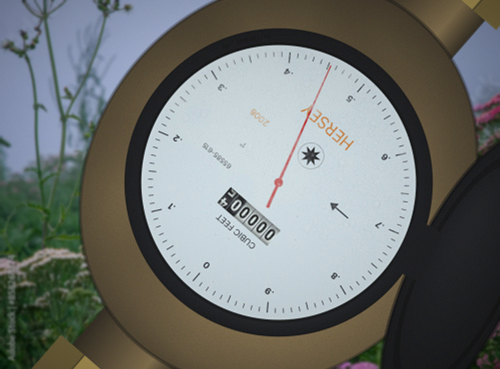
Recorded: **4.45** ft³
